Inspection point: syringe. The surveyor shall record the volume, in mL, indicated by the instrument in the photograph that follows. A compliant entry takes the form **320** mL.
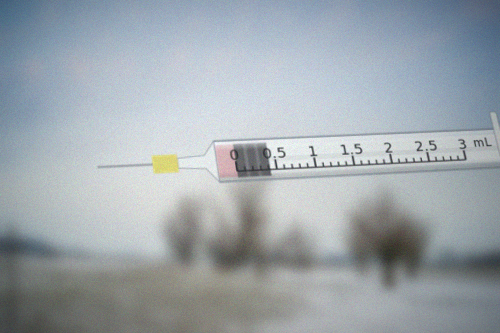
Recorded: **0** mL
